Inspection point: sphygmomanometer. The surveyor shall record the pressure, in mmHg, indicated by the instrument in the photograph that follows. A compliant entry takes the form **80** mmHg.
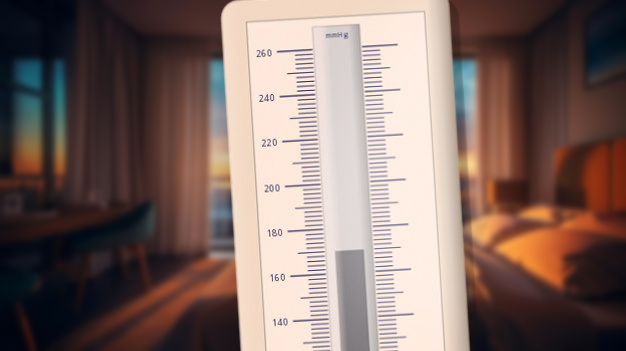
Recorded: **170** mmHg
